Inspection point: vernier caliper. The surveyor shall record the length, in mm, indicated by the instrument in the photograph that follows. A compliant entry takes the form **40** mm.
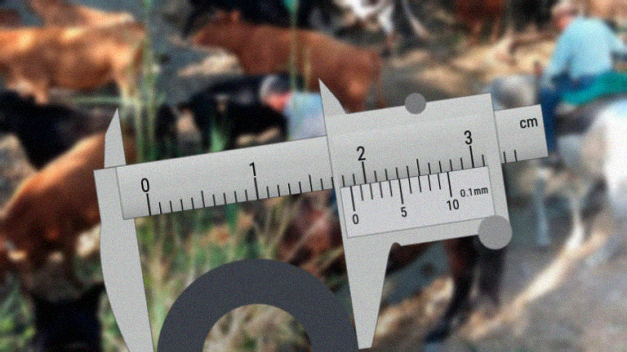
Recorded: **18.6** mm
